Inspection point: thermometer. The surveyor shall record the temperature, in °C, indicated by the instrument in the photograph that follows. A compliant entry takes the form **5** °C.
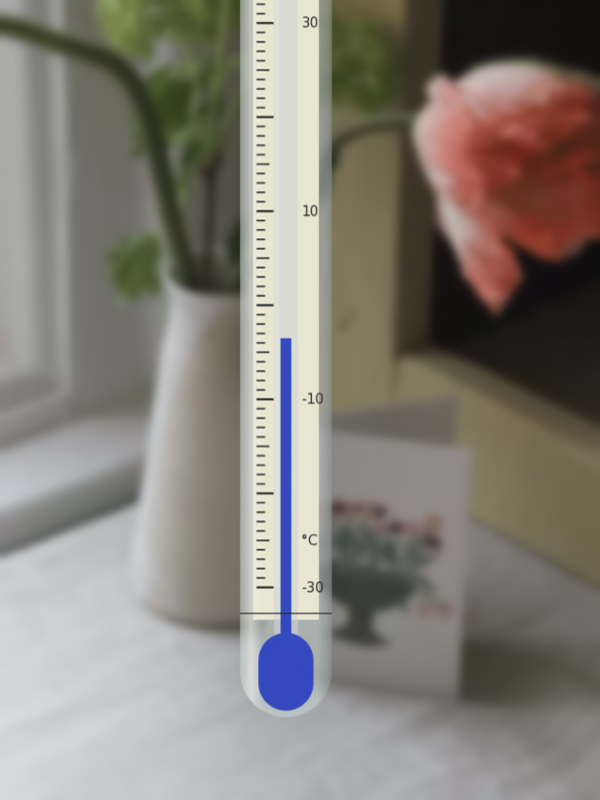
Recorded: **-3.5** °C
